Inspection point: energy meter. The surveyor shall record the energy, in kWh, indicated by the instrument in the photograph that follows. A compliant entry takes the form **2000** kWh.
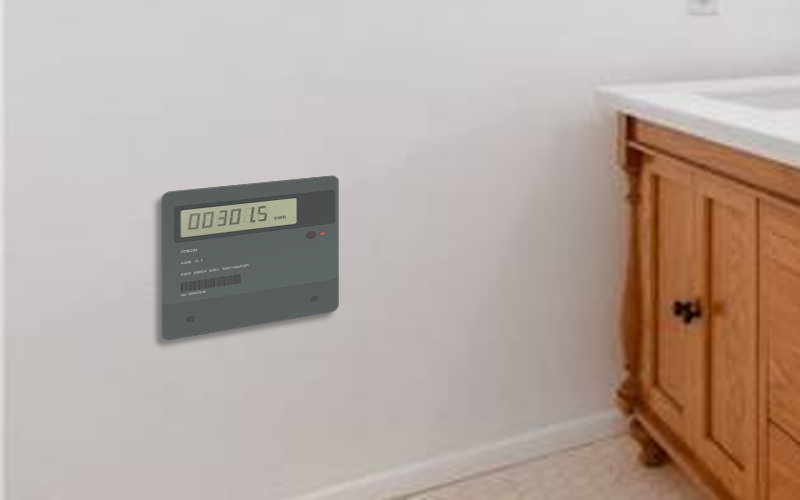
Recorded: **301.5** kWh
